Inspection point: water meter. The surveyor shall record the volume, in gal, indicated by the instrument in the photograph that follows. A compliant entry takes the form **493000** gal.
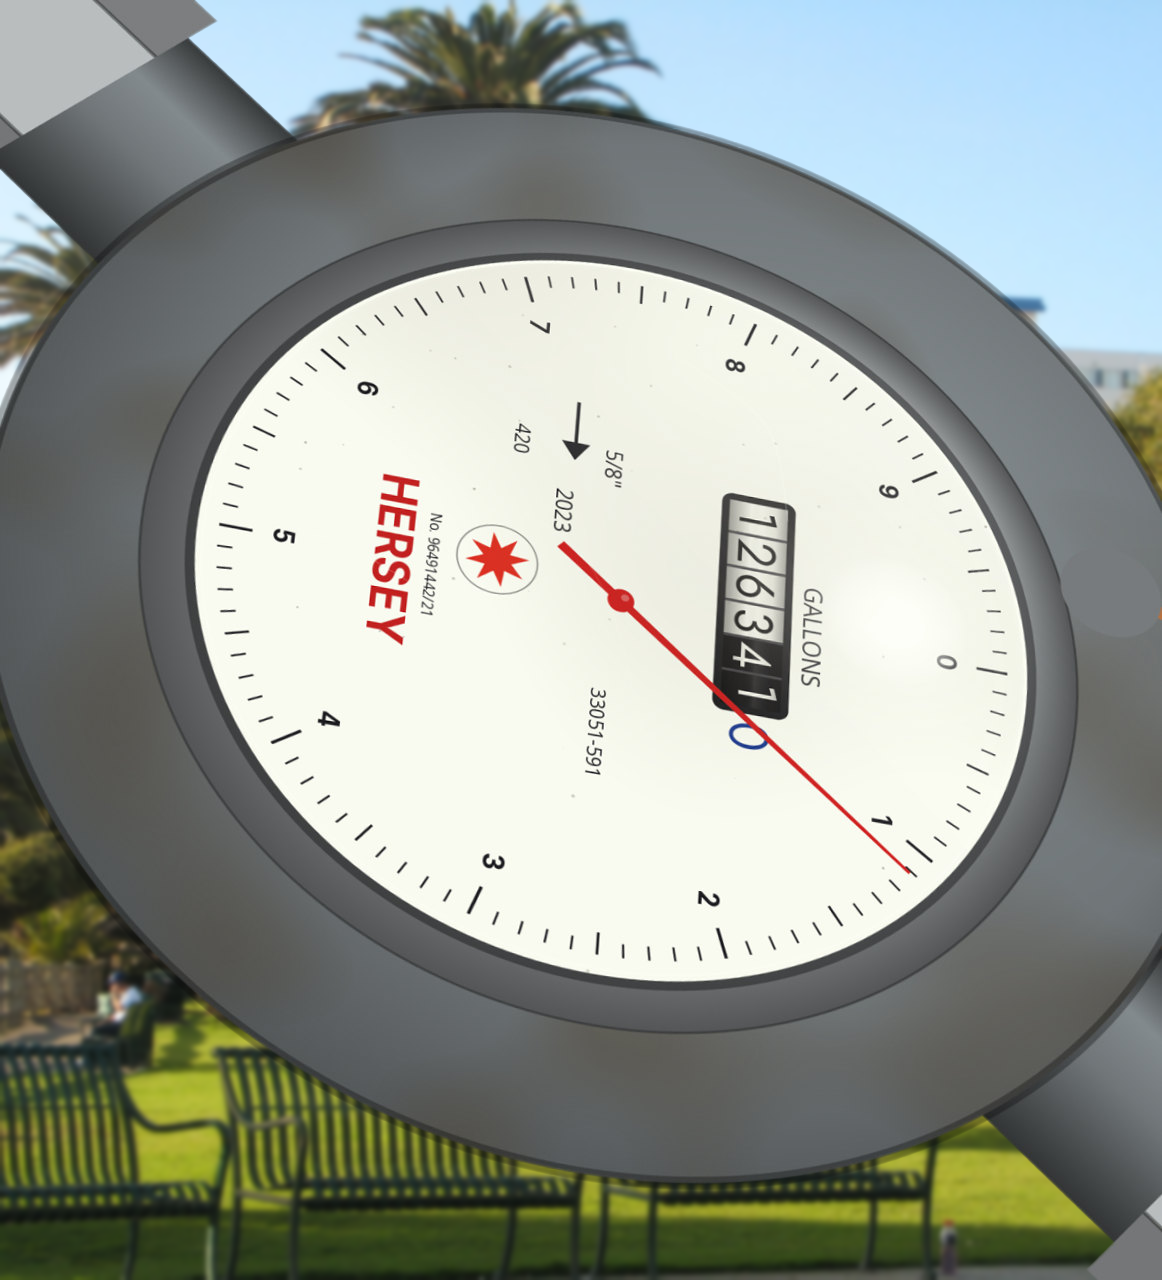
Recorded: **1263411.1** gal
